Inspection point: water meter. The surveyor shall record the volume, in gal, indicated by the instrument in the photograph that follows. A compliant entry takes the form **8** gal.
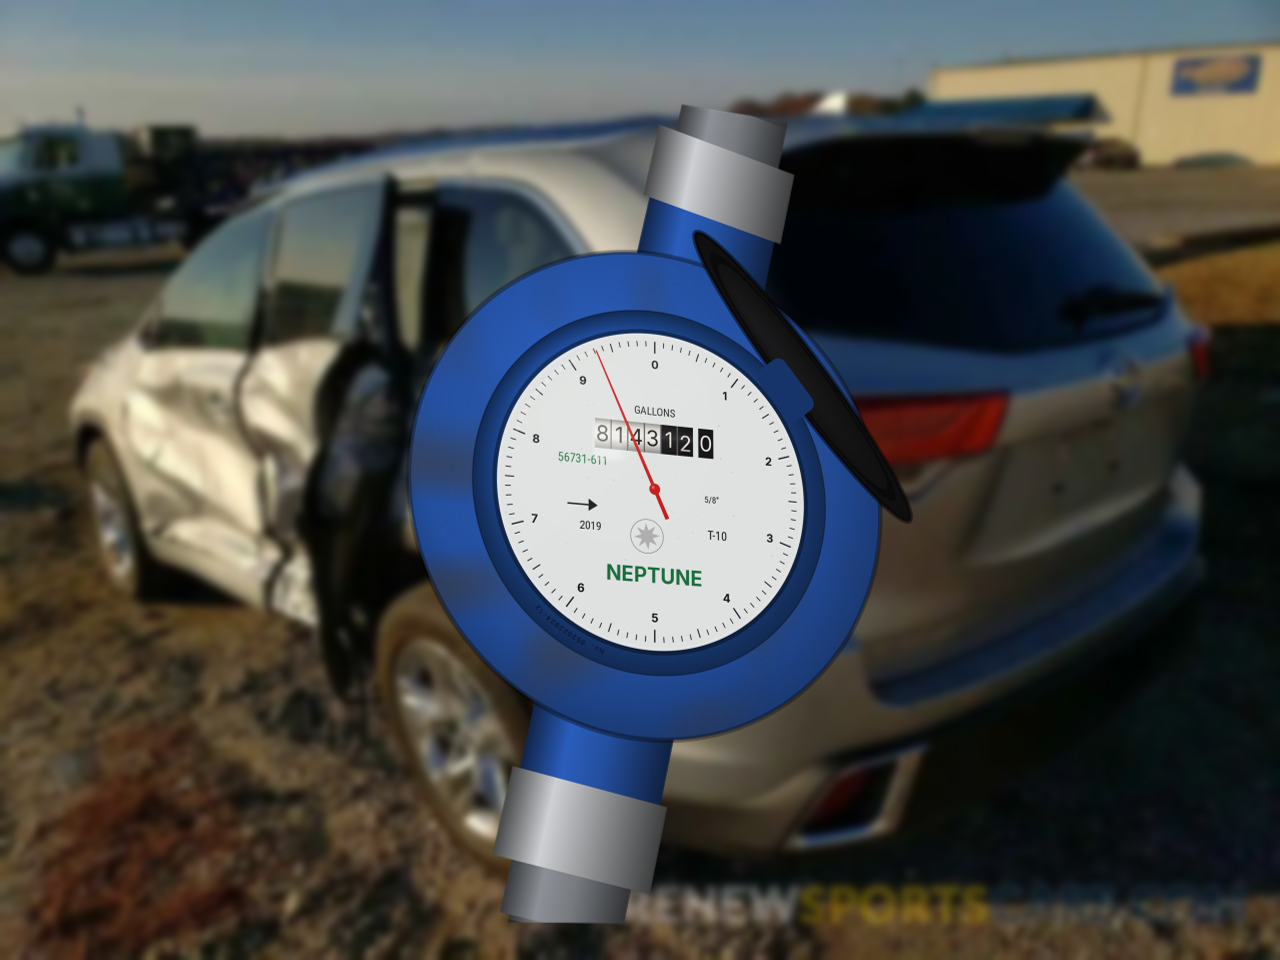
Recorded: **8143119.3** gal
